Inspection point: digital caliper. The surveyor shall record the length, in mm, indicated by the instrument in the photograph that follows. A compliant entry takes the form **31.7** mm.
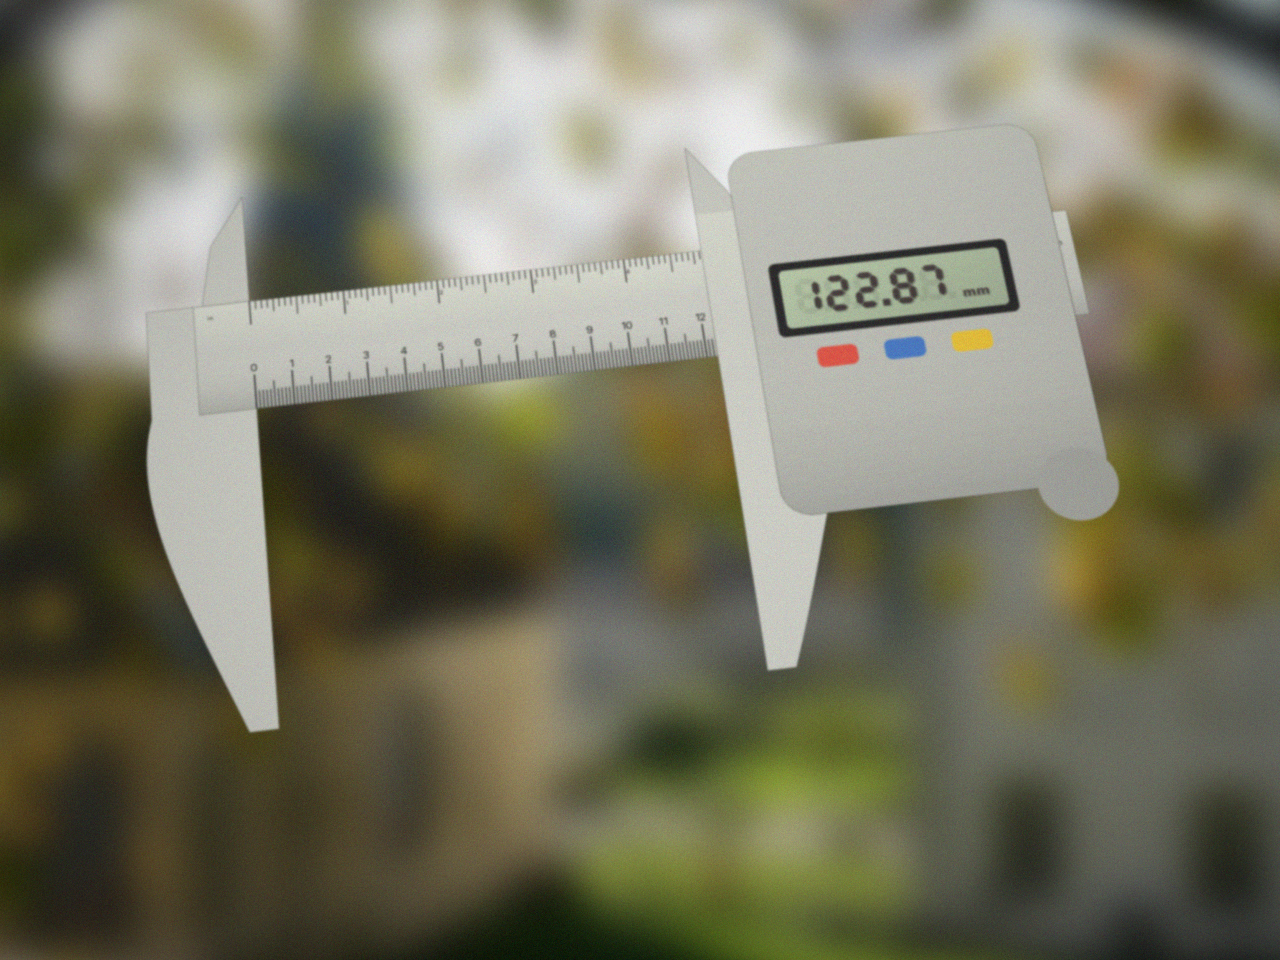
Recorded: **122.87** mm
